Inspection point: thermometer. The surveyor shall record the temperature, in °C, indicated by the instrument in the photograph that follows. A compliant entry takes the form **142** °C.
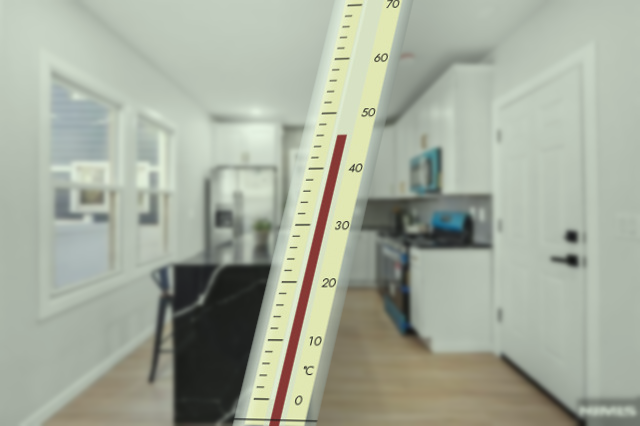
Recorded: **46** °C
